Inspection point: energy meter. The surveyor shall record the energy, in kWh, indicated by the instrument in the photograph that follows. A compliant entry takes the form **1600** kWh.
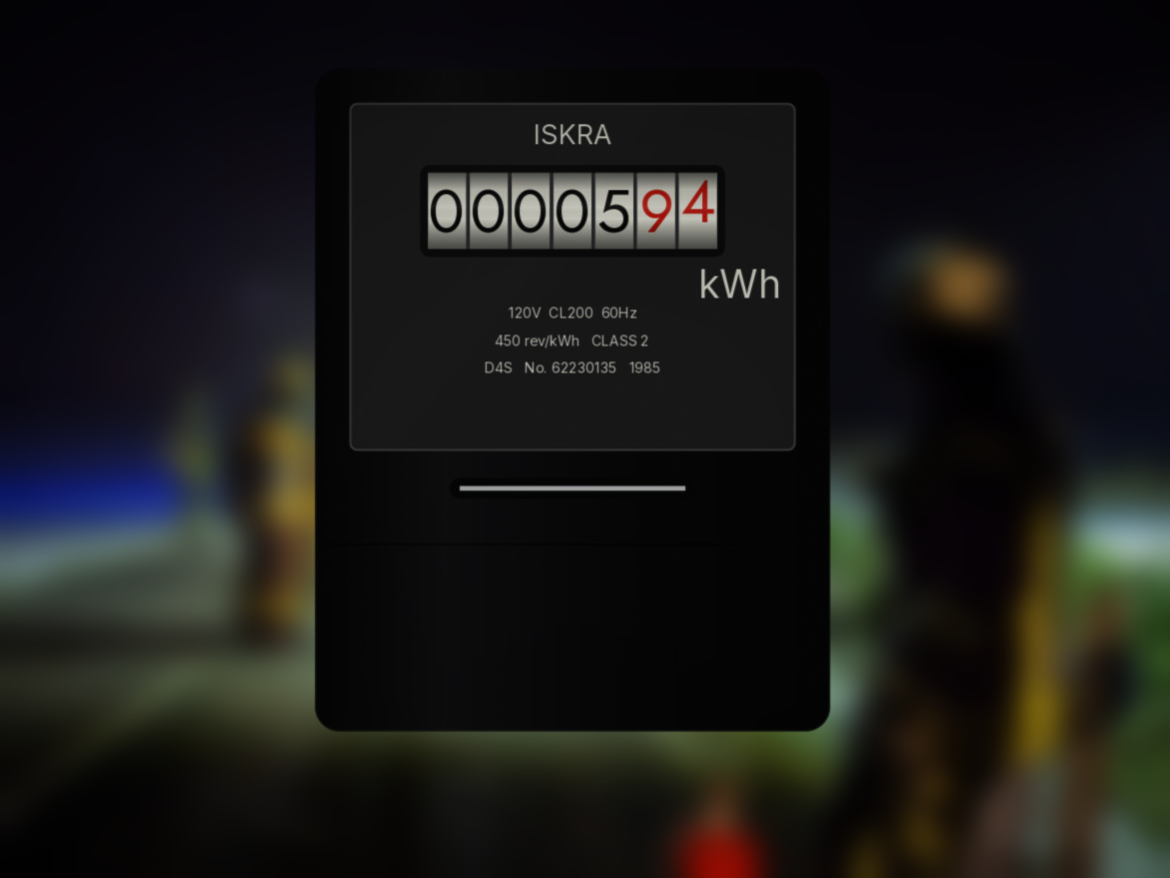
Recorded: **5.94** kWh
